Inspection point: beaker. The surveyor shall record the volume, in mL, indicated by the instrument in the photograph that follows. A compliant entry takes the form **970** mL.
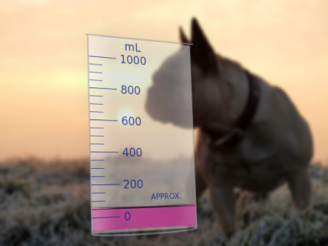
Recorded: **50** mL
